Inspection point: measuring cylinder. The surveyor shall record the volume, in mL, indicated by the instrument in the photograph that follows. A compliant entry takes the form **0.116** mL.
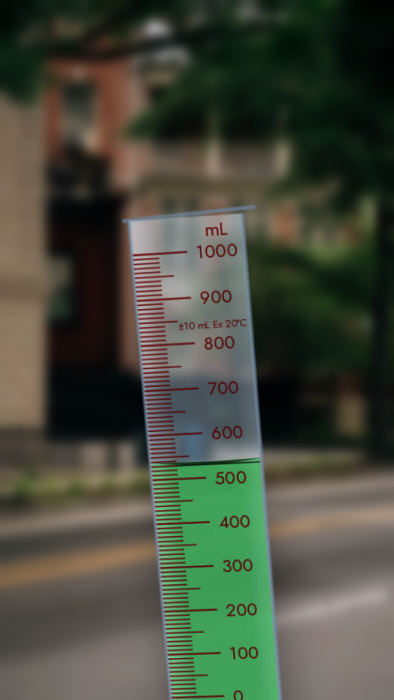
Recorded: **530** mL
